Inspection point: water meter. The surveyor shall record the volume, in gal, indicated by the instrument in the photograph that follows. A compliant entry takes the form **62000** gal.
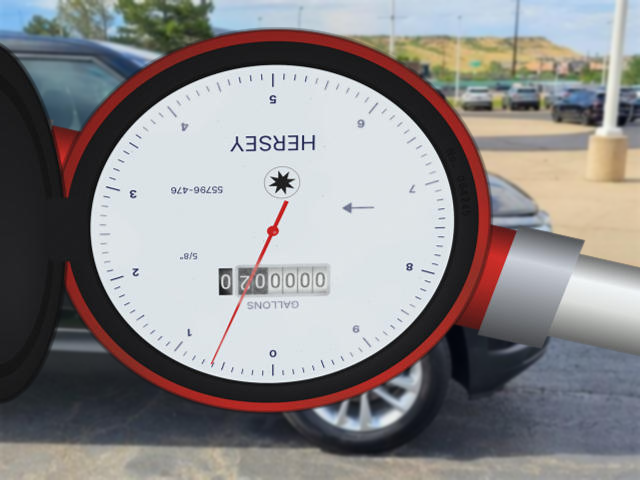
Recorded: **20.6** gal
